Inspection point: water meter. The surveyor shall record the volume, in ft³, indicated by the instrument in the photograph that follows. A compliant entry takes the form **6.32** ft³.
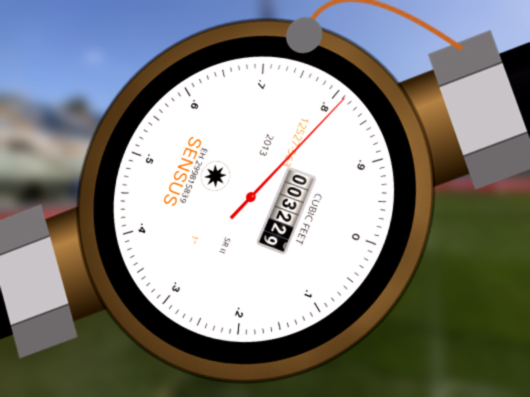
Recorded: **3228.81** ft³
